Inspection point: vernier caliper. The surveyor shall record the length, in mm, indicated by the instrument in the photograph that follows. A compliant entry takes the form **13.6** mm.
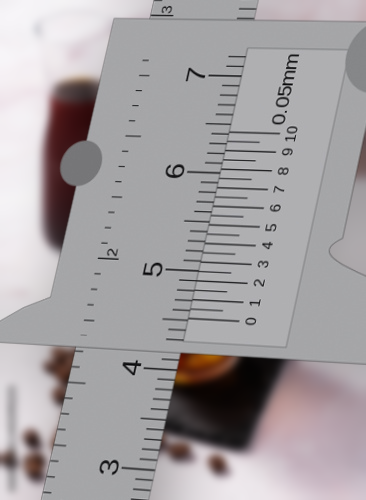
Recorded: **45.2** mm
